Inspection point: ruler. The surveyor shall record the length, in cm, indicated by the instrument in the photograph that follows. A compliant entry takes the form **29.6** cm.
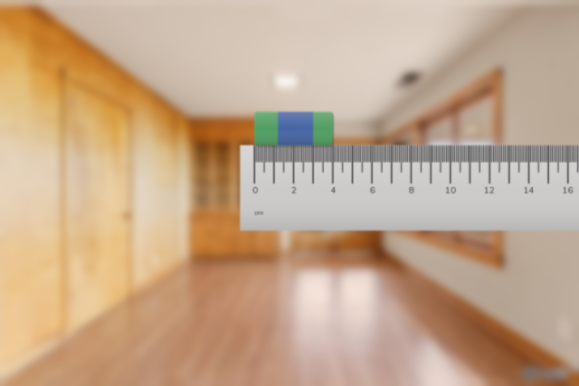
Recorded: **4** cm
